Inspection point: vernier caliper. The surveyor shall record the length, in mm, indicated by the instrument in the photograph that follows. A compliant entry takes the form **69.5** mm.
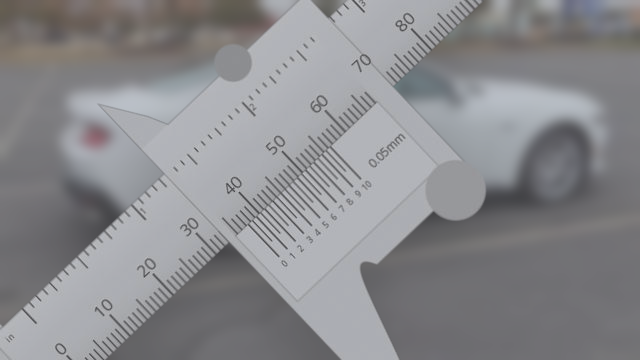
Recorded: **37.4** mm
